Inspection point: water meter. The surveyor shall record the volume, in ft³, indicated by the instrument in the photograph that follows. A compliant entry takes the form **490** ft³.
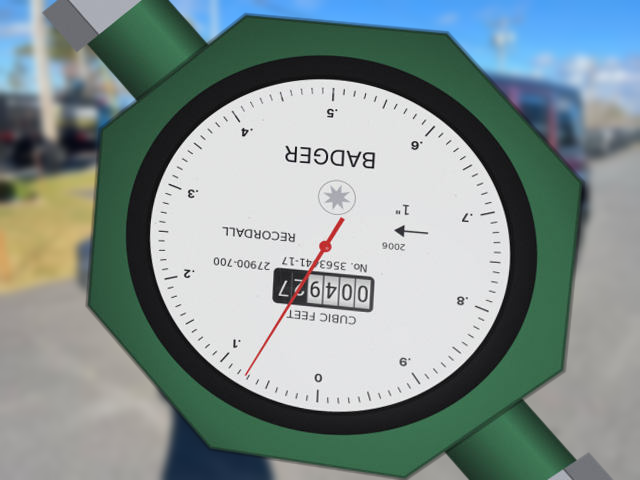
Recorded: **4927.07** ft³
